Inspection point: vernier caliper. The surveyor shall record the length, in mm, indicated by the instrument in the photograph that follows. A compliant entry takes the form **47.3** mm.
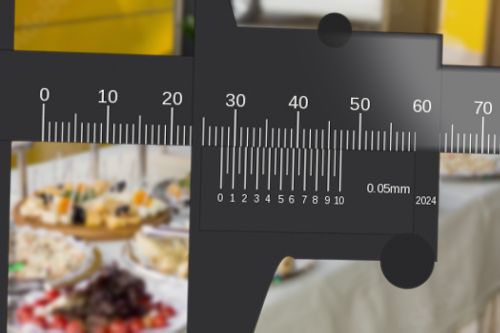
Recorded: **28.0** mm
